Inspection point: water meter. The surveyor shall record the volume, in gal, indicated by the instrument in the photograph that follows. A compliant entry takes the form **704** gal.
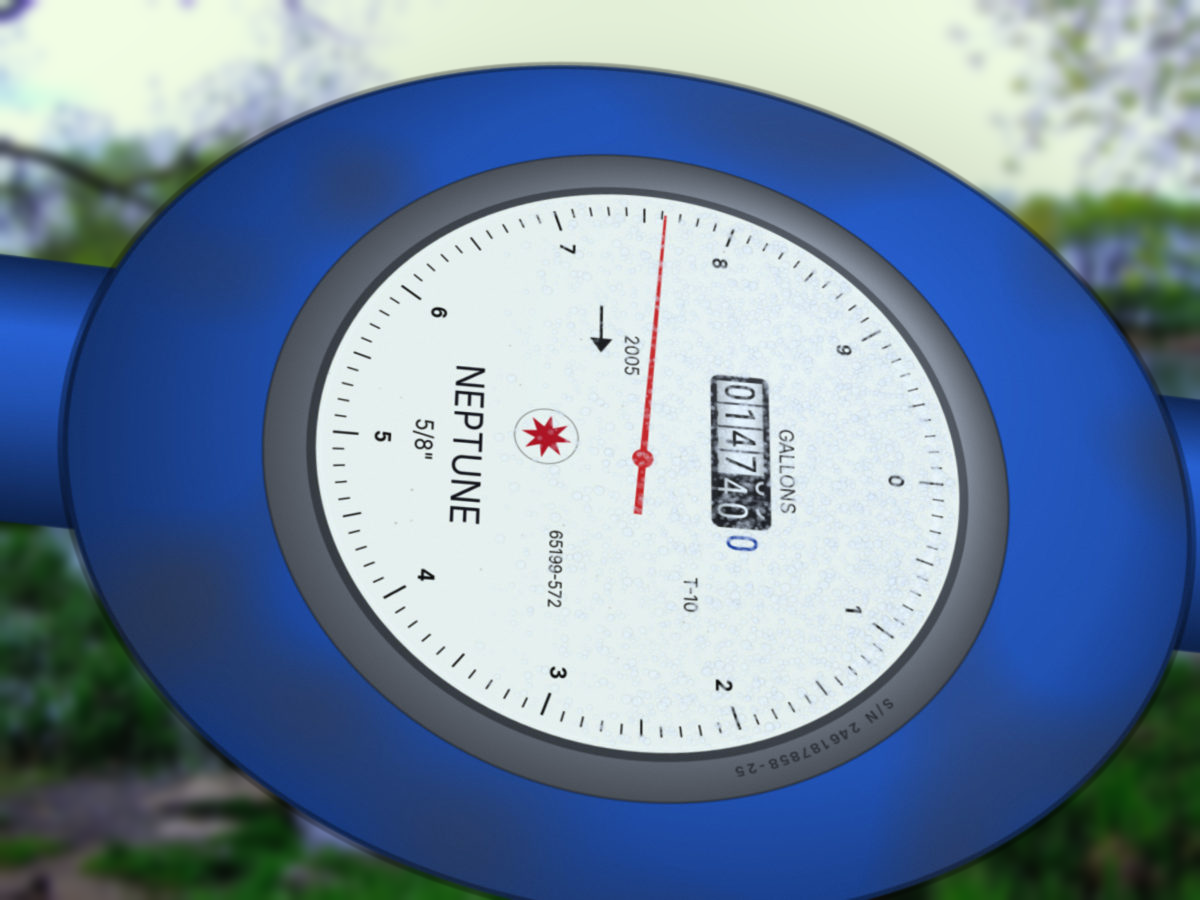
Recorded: **147397.6** gal
